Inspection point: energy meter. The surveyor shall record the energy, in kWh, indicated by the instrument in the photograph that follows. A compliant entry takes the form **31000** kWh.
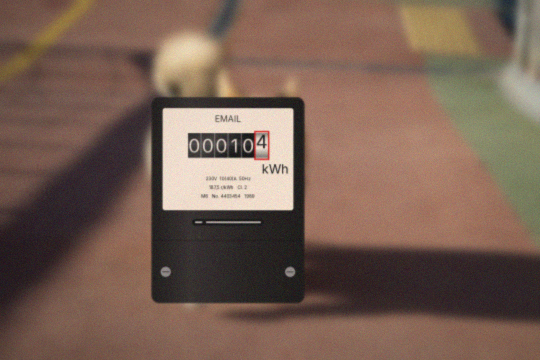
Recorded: **10.4** kWh
